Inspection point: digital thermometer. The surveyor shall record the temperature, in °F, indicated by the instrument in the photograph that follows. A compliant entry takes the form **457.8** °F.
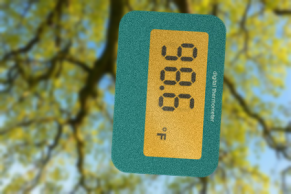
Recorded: **98.6** °F
